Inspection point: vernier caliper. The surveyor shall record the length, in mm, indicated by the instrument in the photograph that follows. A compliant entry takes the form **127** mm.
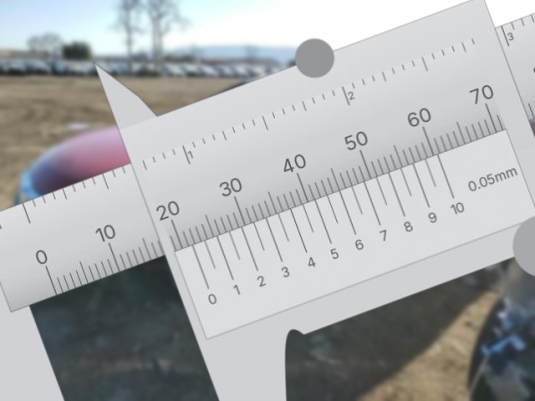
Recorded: **21.6** mm
